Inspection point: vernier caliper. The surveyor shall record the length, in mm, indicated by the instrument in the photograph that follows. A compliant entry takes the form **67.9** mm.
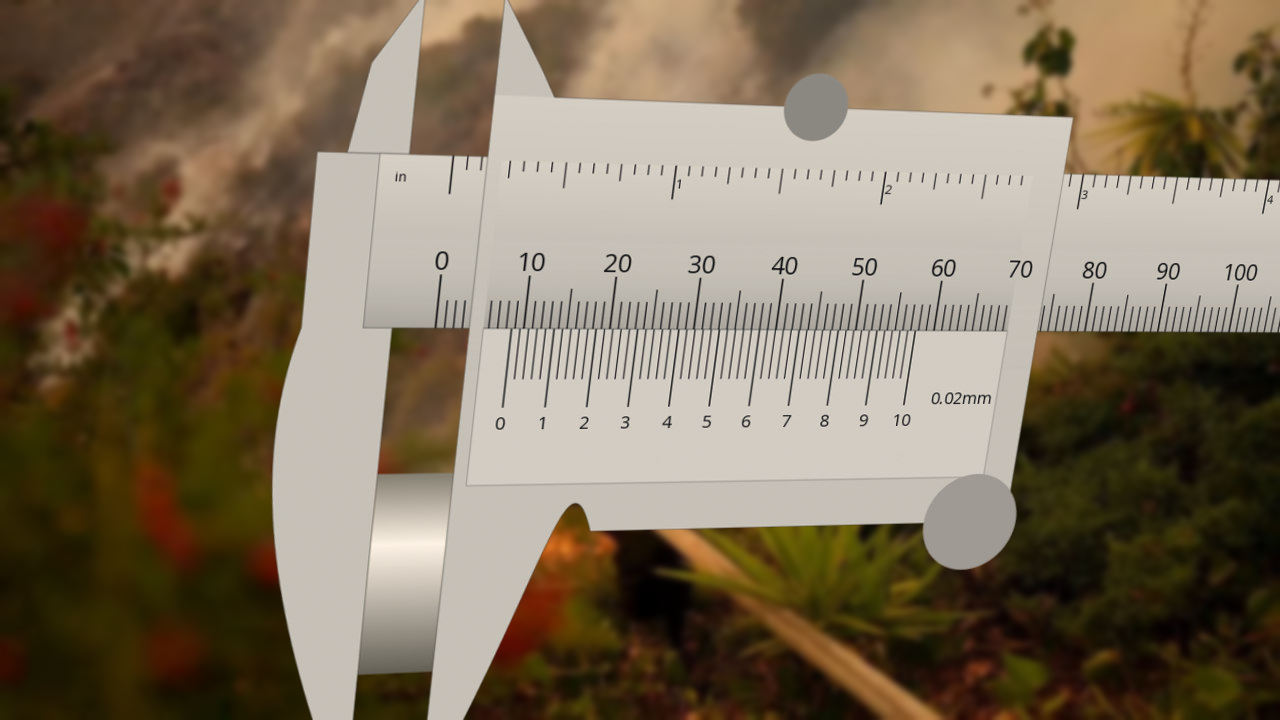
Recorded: **8.6** mm
